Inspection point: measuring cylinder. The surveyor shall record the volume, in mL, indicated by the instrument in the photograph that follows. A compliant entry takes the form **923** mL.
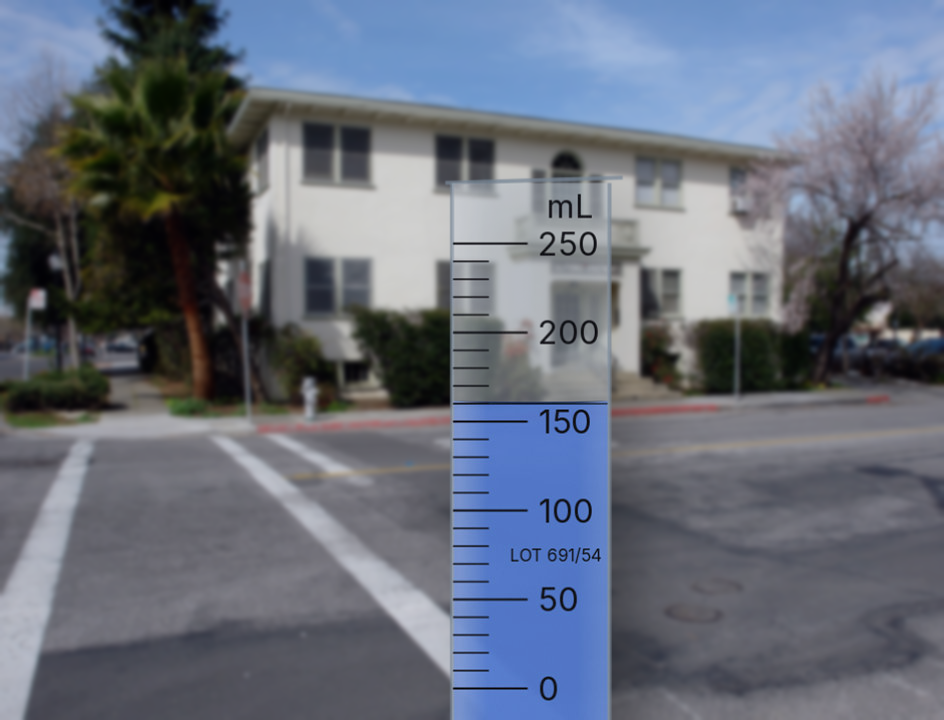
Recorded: **160** mL
